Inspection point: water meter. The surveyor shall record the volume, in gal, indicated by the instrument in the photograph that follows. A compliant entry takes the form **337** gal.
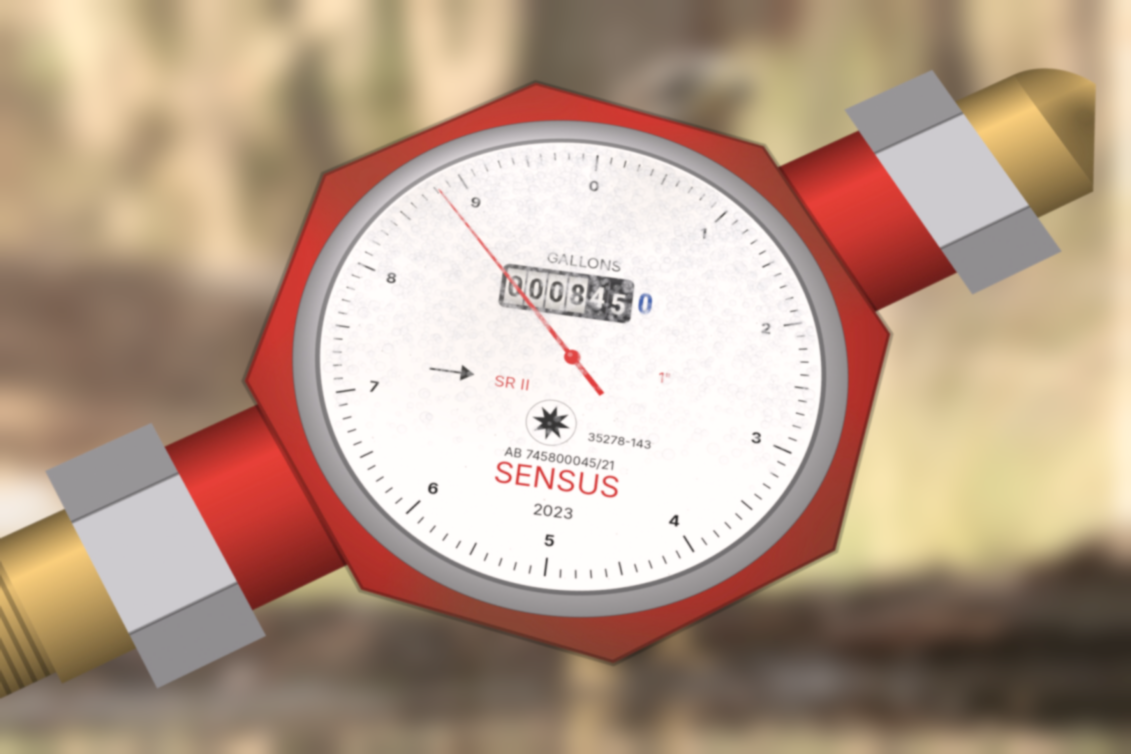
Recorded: **8448.8** gal
